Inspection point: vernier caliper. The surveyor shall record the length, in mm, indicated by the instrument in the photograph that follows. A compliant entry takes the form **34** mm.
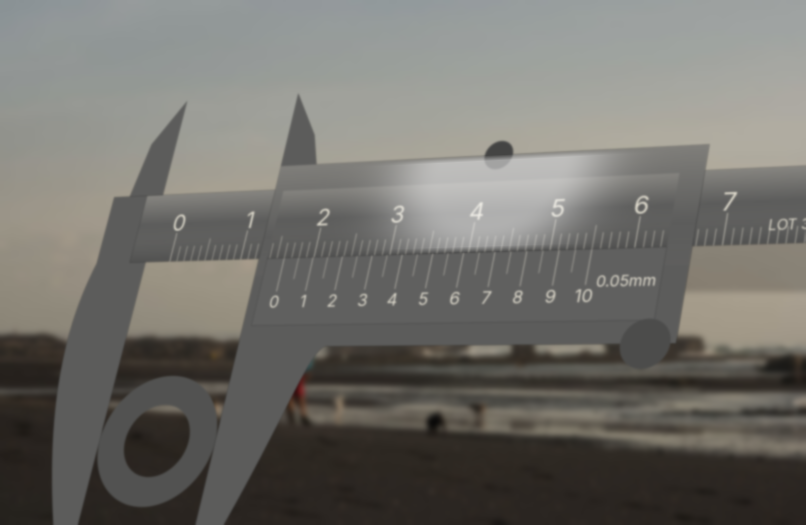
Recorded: **16.0** mm
